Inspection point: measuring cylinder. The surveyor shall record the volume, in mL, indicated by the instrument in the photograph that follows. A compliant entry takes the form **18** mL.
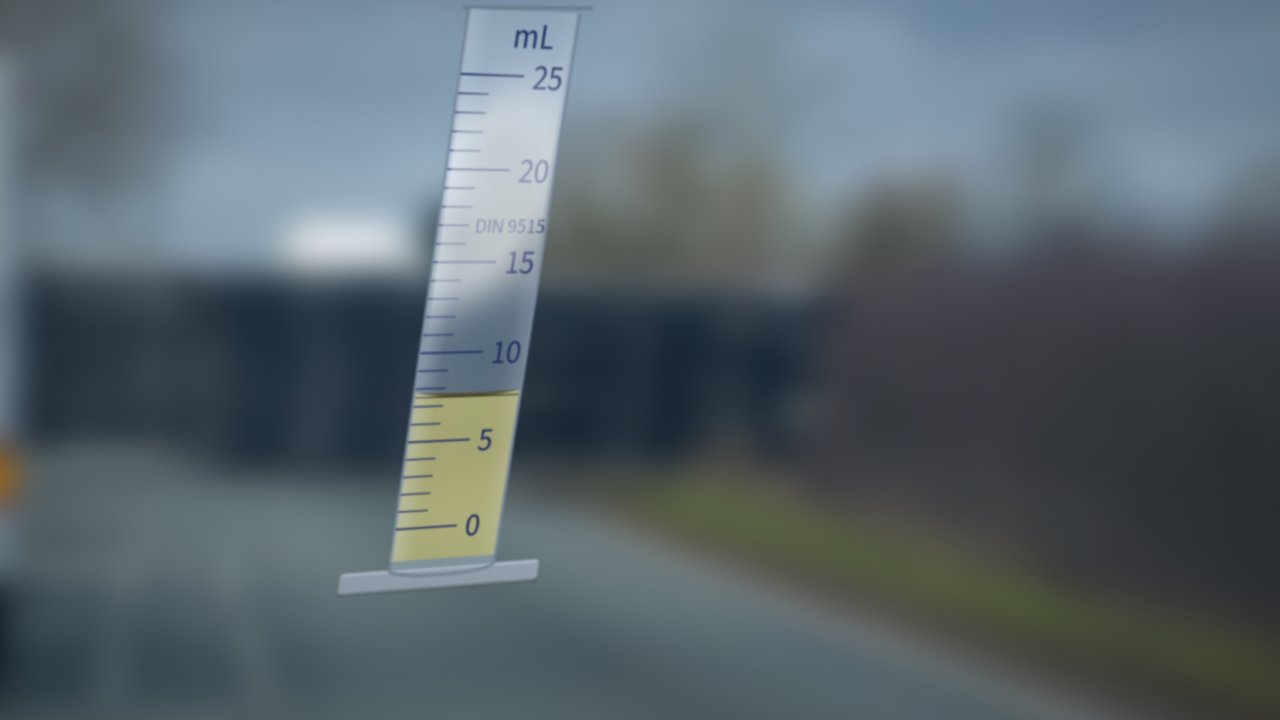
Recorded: **7.5** mL
